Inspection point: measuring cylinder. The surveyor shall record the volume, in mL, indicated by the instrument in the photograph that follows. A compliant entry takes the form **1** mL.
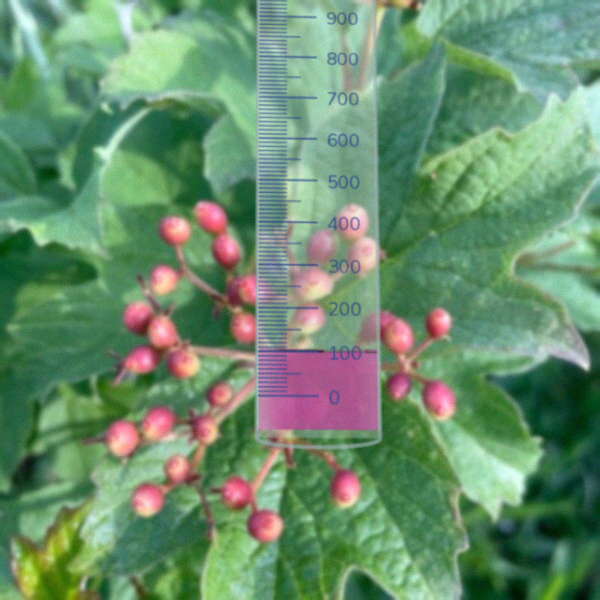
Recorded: **100** mL
